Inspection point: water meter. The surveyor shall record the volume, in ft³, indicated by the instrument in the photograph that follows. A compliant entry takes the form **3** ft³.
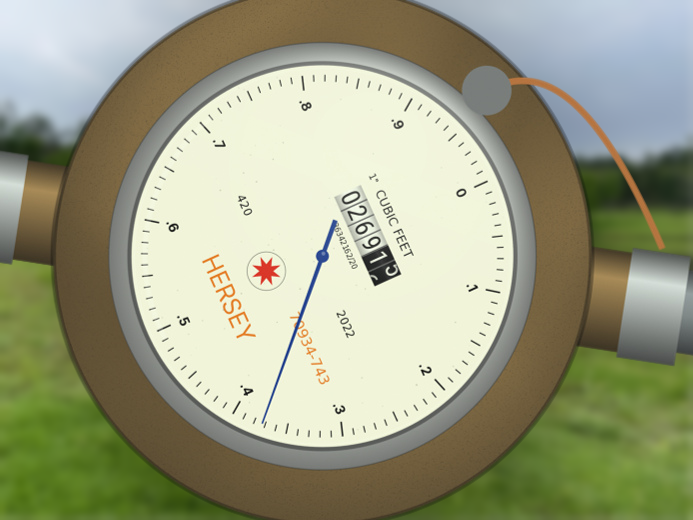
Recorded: **26915.37** ft³
